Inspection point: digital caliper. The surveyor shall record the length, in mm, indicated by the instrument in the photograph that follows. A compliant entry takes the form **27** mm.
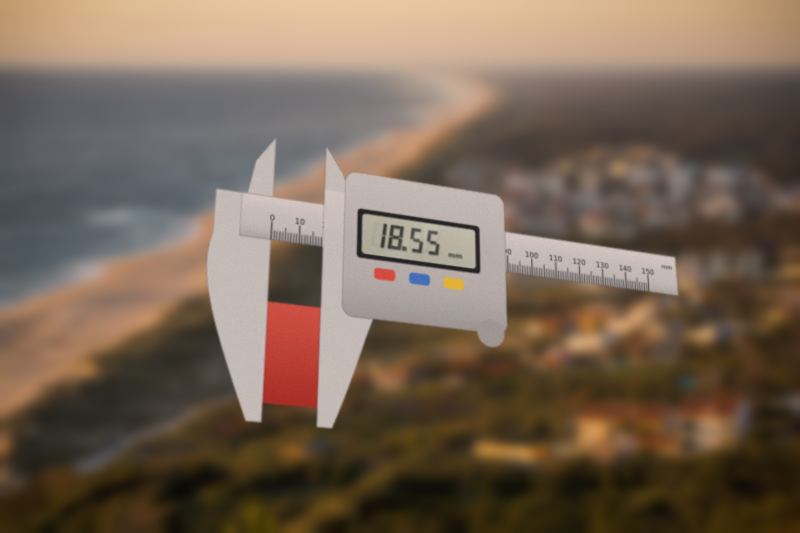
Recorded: **18.55** mm
